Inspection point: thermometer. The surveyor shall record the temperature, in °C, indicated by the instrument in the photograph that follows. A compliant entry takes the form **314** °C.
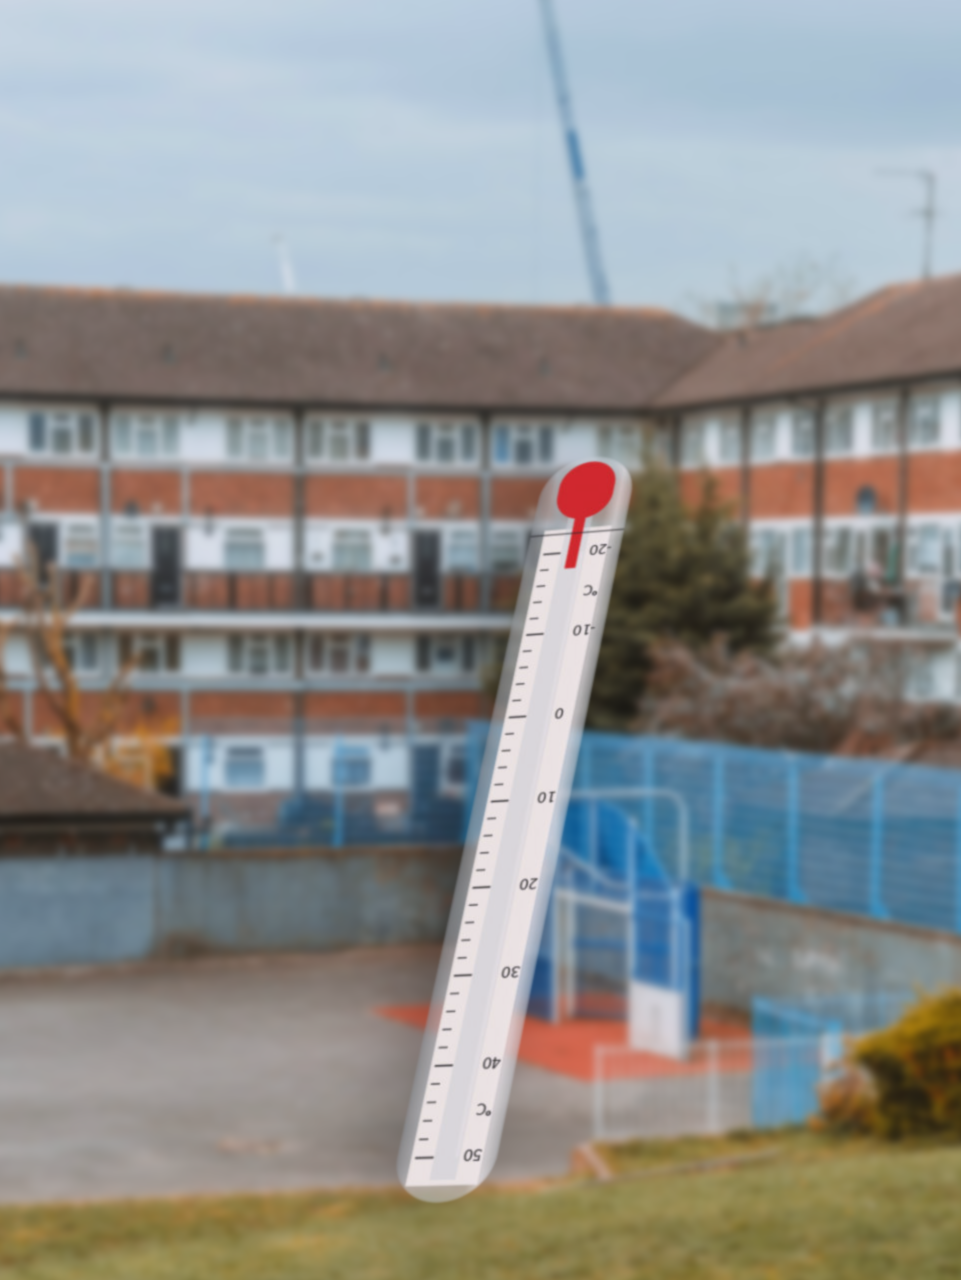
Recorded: **-18** °C
